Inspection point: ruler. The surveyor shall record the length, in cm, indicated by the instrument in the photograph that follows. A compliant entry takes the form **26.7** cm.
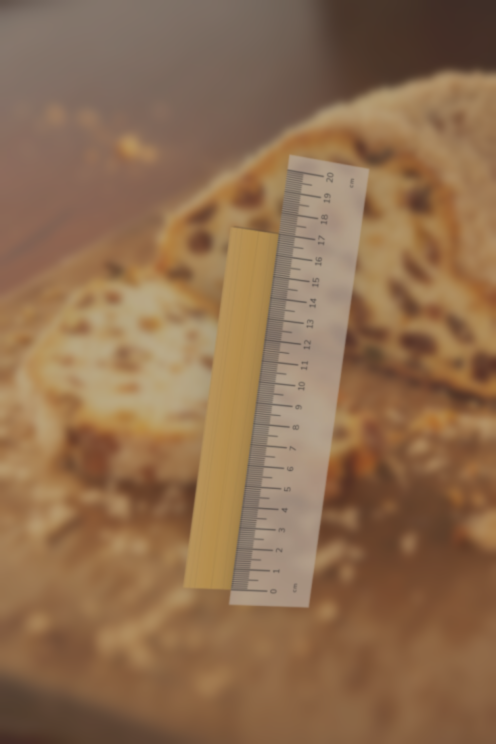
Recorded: **17** cm
